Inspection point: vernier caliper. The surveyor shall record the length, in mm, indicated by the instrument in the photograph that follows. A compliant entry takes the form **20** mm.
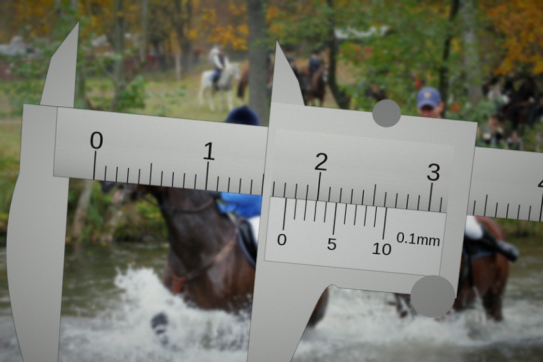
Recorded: **17.2** mm
